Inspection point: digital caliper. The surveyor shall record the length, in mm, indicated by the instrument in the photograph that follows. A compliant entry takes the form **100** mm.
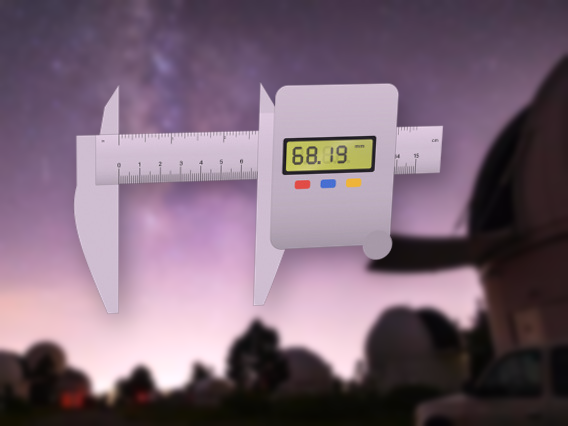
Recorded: **68.19** mm
